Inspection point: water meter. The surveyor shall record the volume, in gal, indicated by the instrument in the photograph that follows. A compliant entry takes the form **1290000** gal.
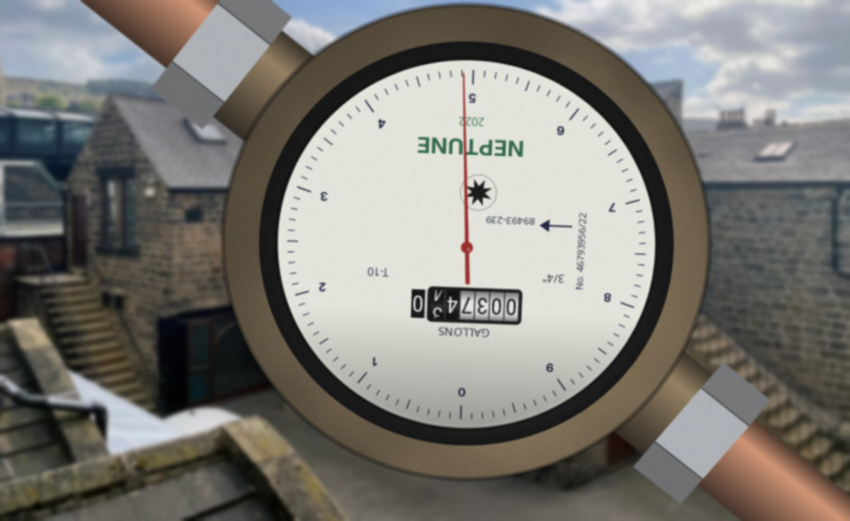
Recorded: **37434.9** gal
